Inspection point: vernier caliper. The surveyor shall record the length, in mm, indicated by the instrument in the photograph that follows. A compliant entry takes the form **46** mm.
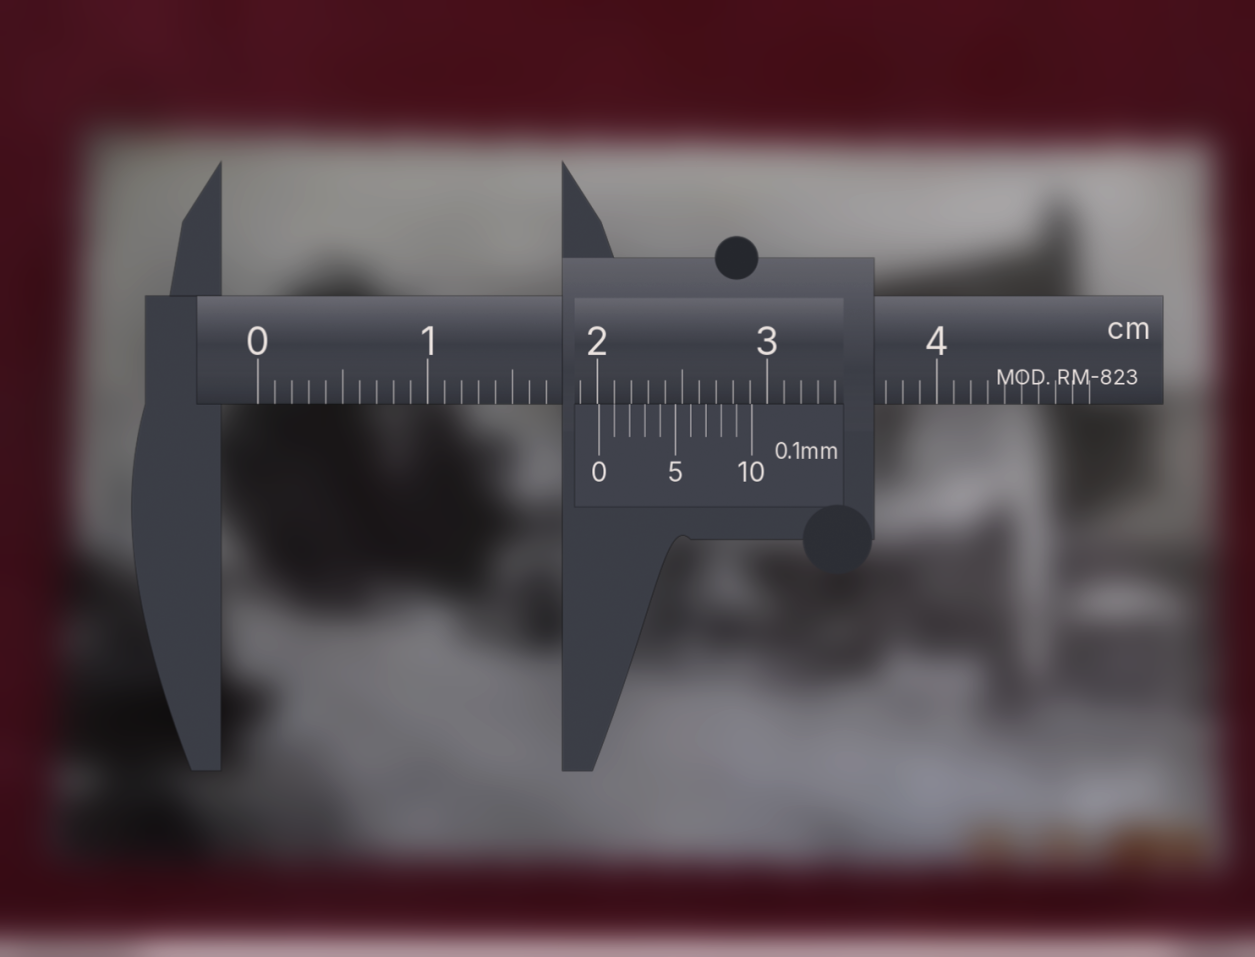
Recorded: **20.1** mm
